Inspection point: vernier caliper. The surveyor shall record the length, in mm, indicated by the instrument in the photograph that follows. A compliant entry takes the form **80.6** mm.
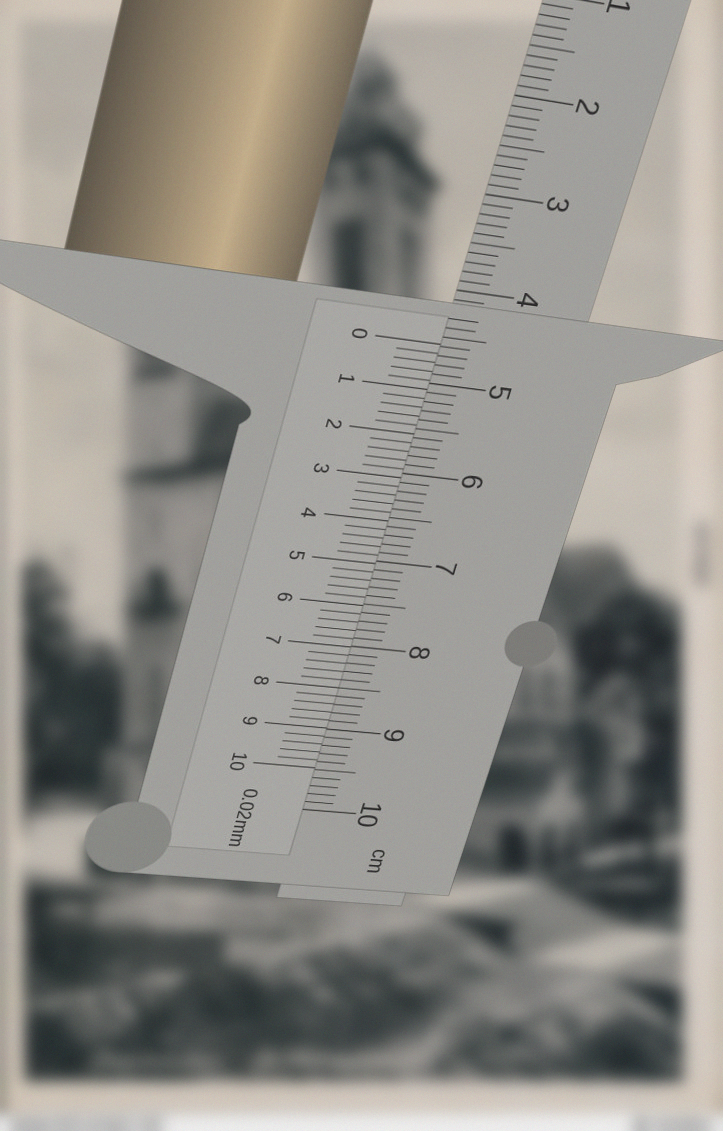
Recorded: **45.8** mm
